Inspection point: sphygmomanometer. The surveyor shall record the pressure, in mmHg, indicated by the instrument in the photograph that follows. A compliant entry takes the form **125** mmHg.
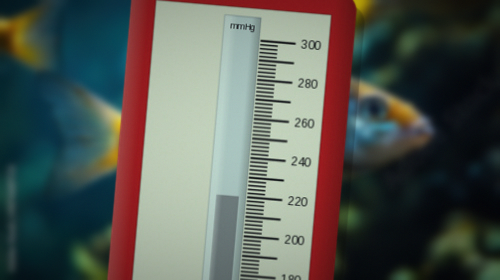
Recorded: **220** mmHg
